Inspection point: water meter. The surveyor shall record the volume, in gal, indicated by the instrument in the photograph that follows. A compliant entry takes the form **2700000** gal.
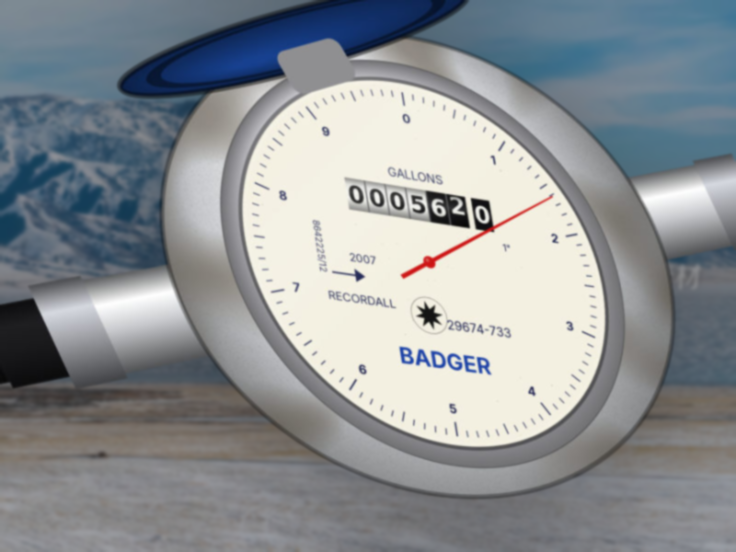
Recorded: **5621.6** gal
